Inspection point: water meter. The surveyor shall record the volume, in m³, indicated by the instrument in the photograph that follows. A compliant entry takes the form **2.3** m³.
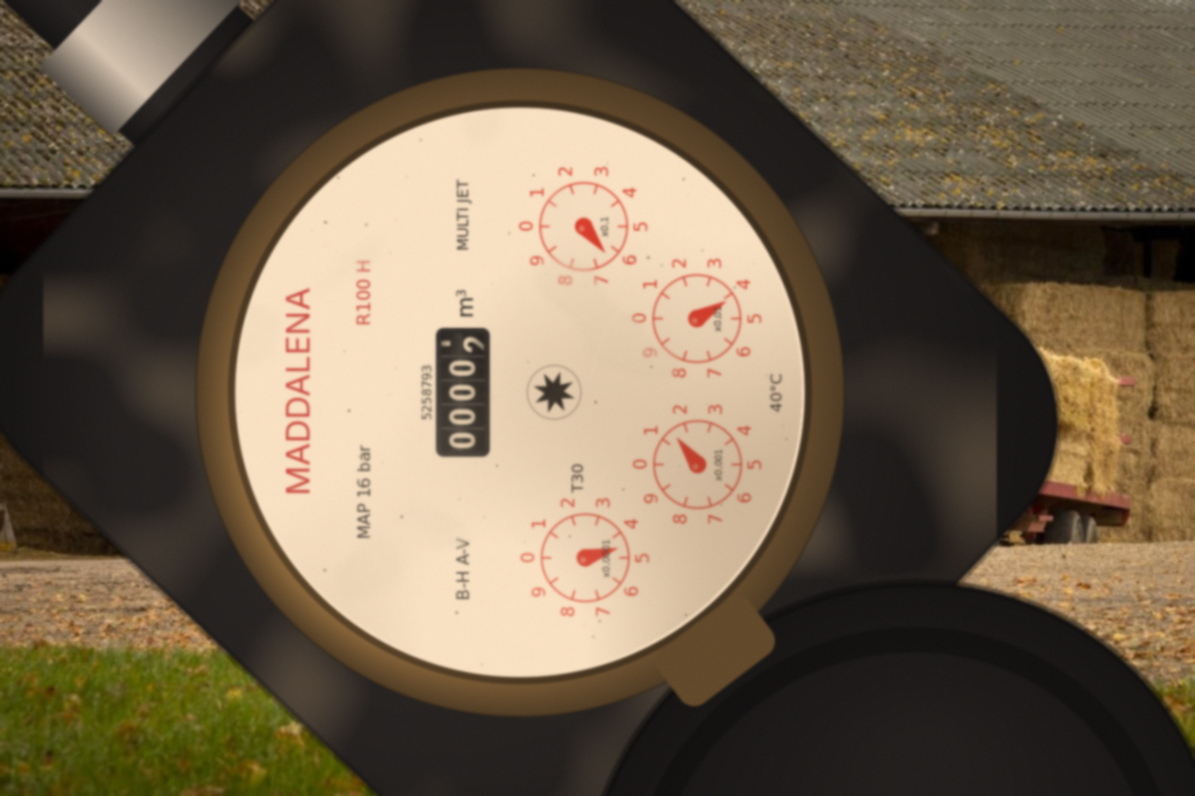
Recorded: **1.6414** m³
